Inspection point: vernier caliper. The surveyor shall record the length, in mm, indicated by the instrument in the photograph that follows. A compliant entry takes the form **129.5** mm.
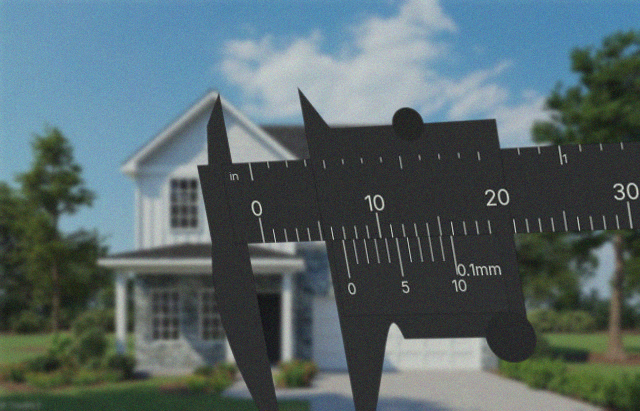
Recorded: **6.8** mm
